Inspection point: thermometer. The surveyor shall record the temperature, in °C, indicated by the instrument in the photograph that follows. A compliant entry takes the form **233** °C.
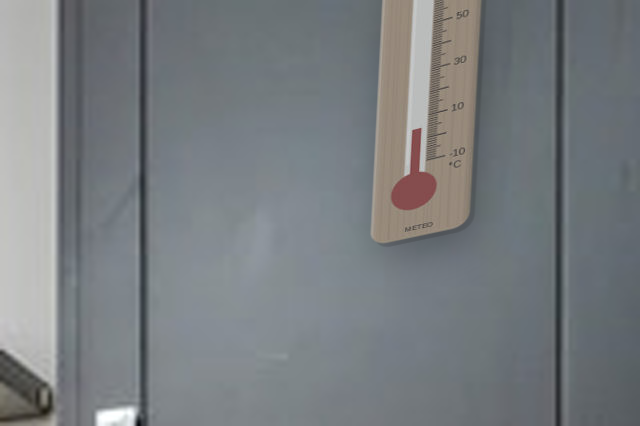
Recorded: **5** °C
